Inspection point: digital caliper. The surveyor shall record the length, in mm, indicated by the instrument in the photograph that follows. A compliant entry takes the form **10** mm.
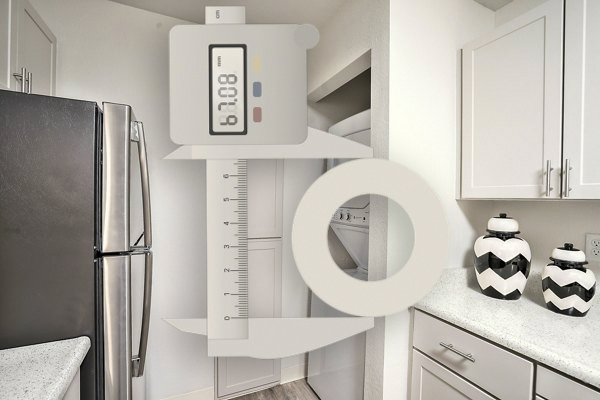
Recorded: **67.08** mm
